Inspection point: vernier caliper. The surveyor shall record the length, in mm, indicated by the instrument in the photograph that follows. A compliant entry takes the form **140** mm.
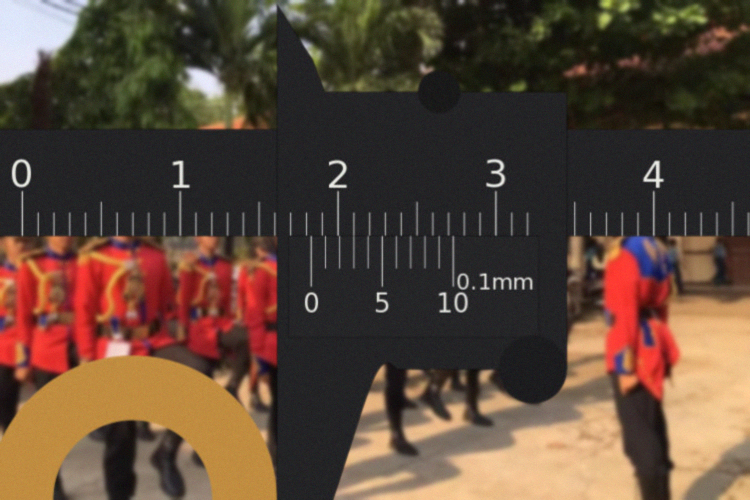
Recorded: **18.3** mm
